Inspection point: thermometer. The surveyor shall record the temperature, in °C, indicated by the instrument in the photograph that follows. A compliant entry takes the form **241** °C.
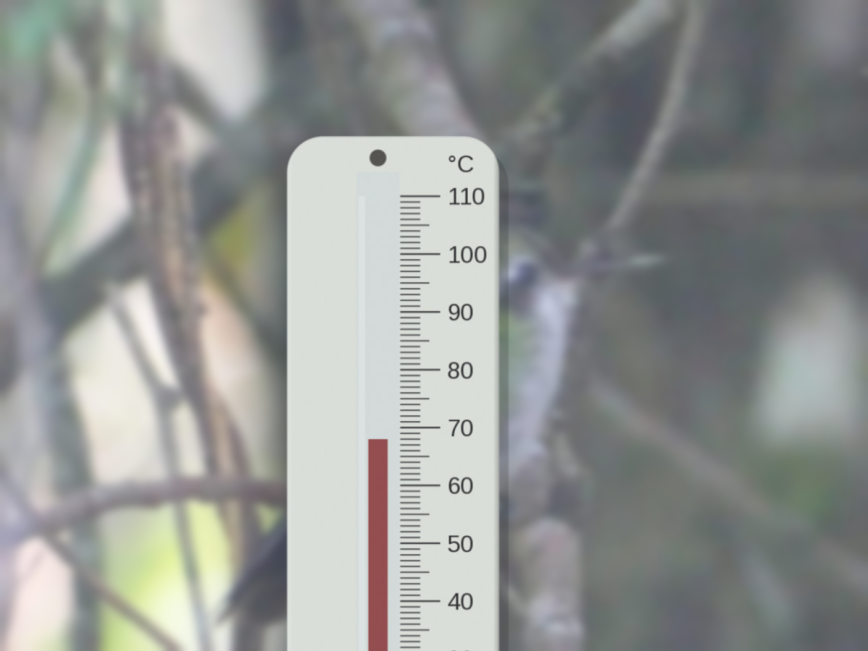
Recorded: **68** °C
